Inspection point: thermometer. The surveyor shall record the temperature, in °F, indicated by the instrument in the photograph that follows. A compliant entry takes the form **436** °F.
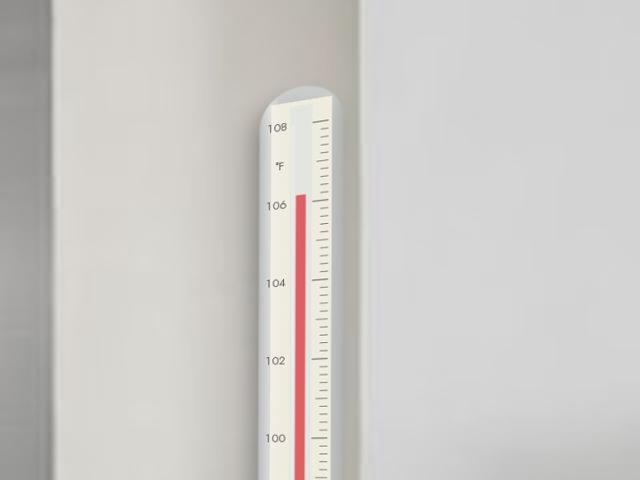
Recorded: **106.2** °F
